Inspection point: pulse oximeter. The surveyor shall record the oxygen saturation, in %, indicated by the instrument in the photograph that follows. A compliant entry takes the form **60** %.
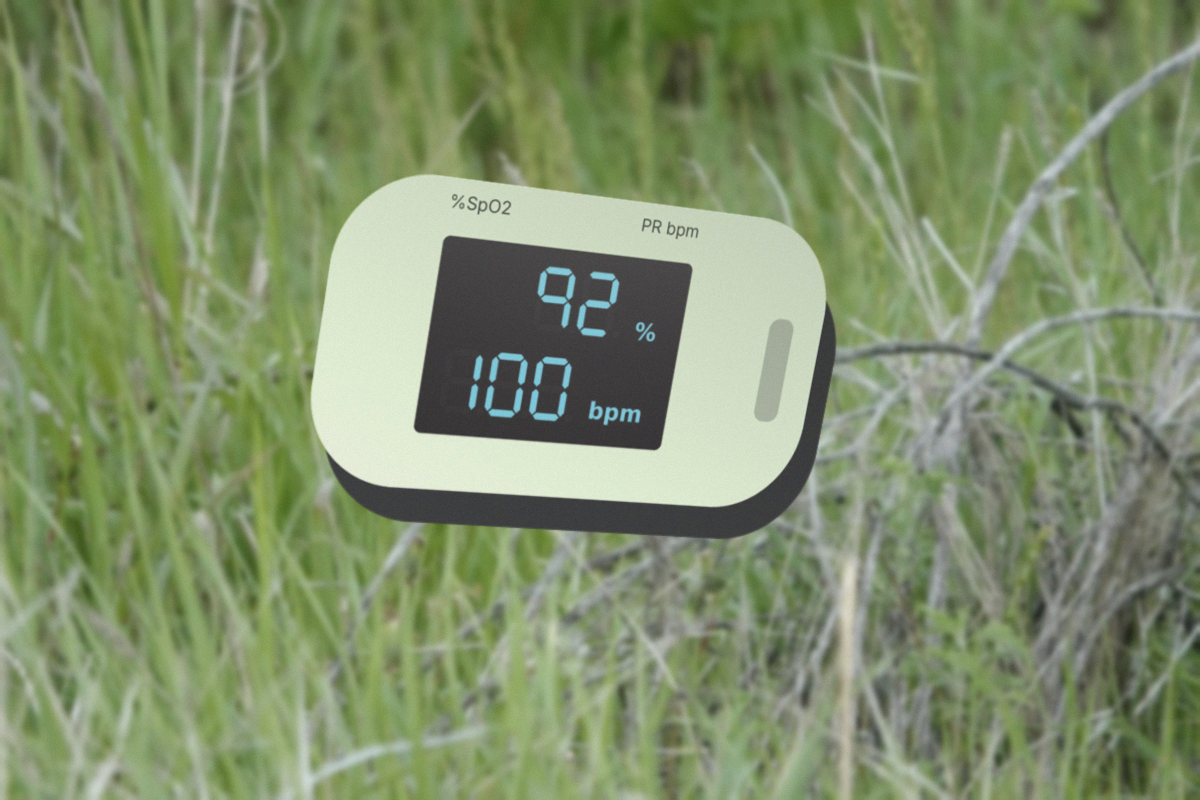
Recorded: **92** %
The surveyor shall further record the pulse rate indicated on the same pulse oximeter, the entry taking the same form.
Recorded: **100** bpm
